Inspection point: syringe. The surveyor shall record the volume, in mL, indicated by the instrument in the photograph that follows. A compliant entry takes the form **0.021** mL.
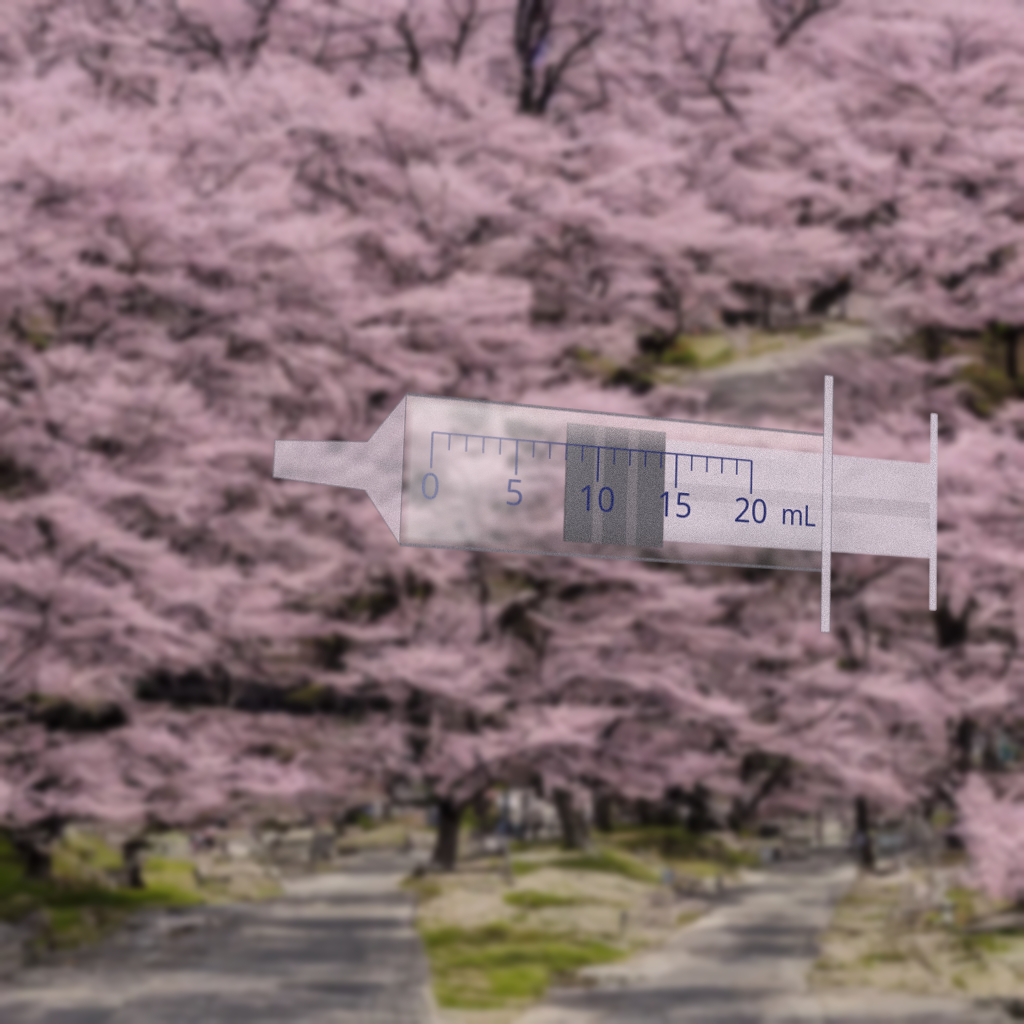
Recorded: **8** mL
